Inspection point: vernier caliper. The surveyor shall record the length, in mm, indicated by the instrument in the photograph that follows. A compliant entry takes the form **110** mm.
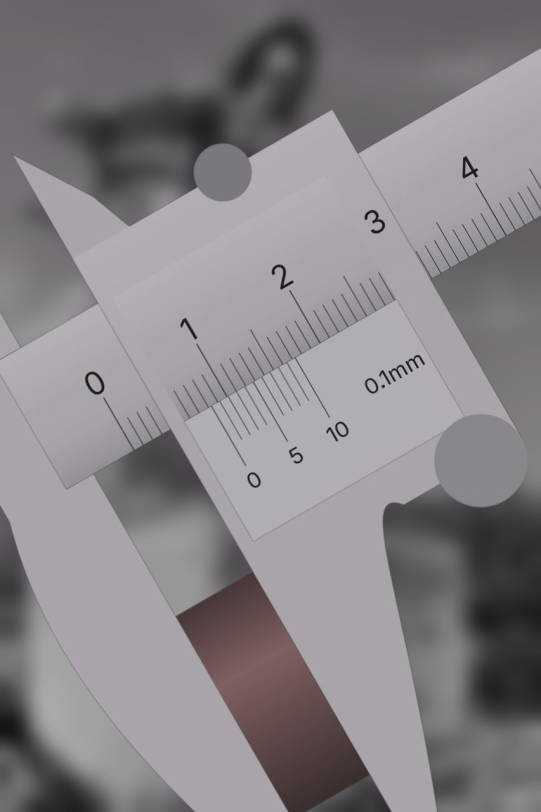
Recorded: **8.3** mm
